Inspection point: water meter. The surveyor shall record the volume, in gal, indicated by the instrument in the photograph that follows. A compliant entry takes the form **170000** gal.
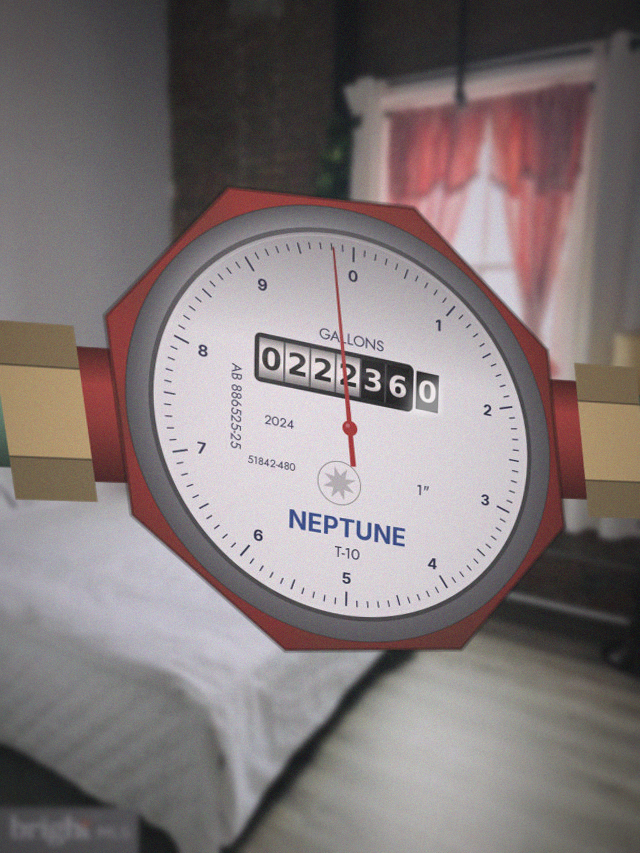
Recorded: **222359.8** gal
